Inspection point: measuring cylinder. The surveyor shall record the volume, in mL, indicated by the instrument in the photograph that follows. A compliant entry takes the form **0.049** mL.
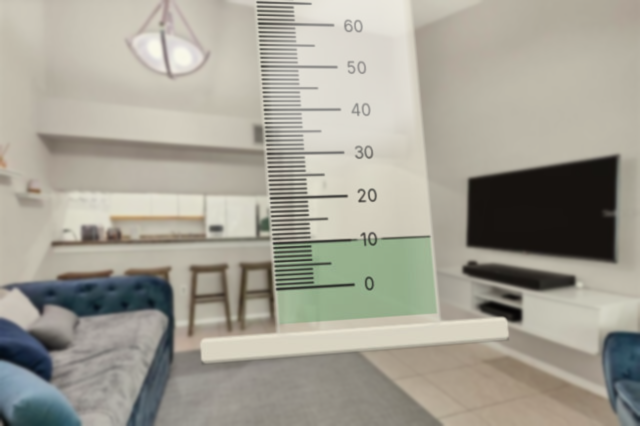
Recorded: **10** mL
